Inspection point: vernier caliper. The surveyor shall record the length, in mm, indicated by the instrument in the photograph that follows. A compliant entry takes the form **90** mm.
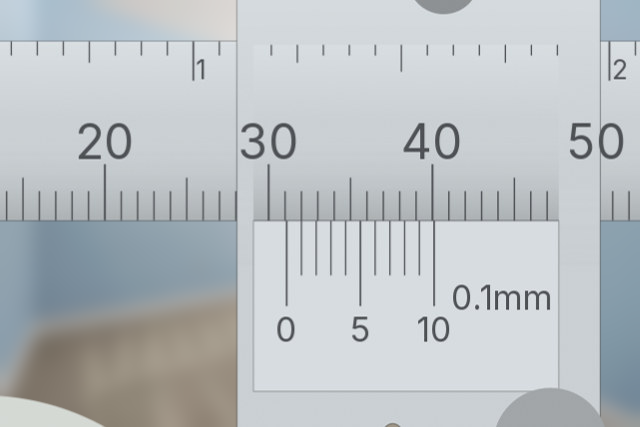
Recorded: **31.1** mm
